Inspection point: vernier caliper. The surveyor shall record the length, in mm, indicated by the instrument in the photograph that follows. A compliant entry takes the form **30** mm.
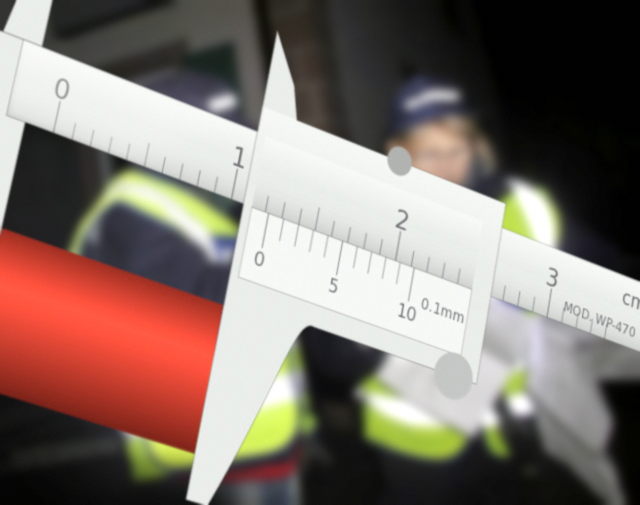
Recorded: **12.2** mm
